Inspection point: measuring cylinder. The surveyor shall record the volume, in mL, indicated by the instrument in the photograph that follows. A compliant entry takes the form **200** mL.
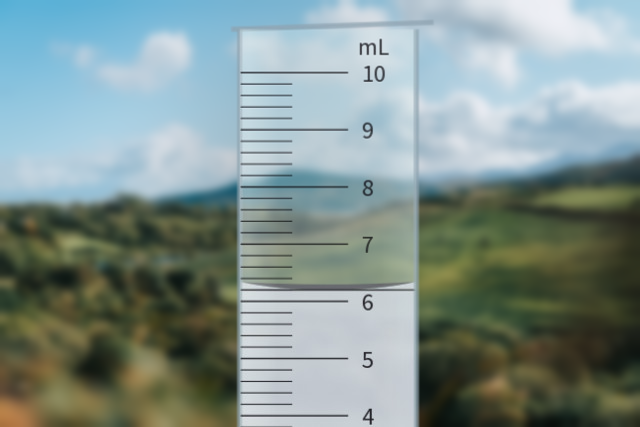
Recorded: **6.2** mL
